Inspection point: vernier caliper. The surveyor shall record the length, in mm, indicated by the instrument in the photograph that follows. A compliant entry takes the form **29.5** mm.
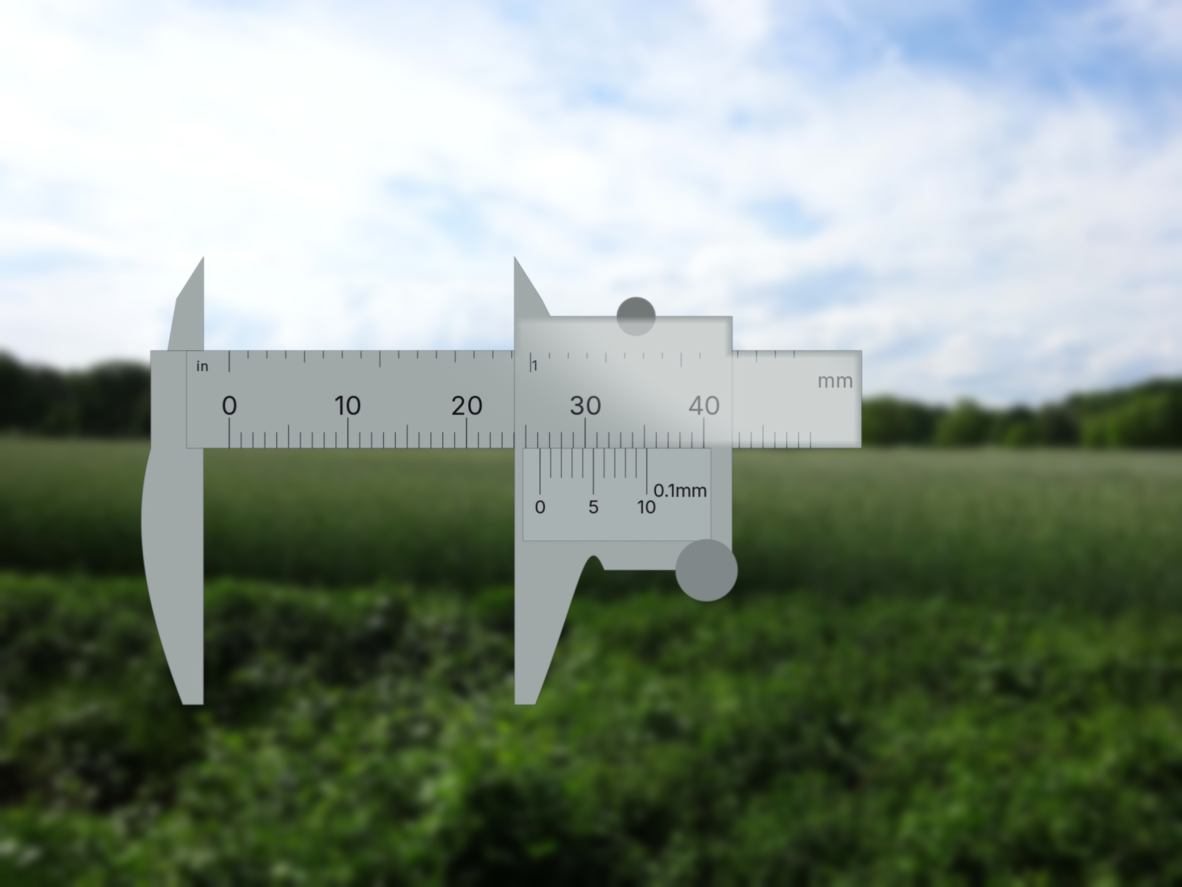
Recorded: **26.2** mm
